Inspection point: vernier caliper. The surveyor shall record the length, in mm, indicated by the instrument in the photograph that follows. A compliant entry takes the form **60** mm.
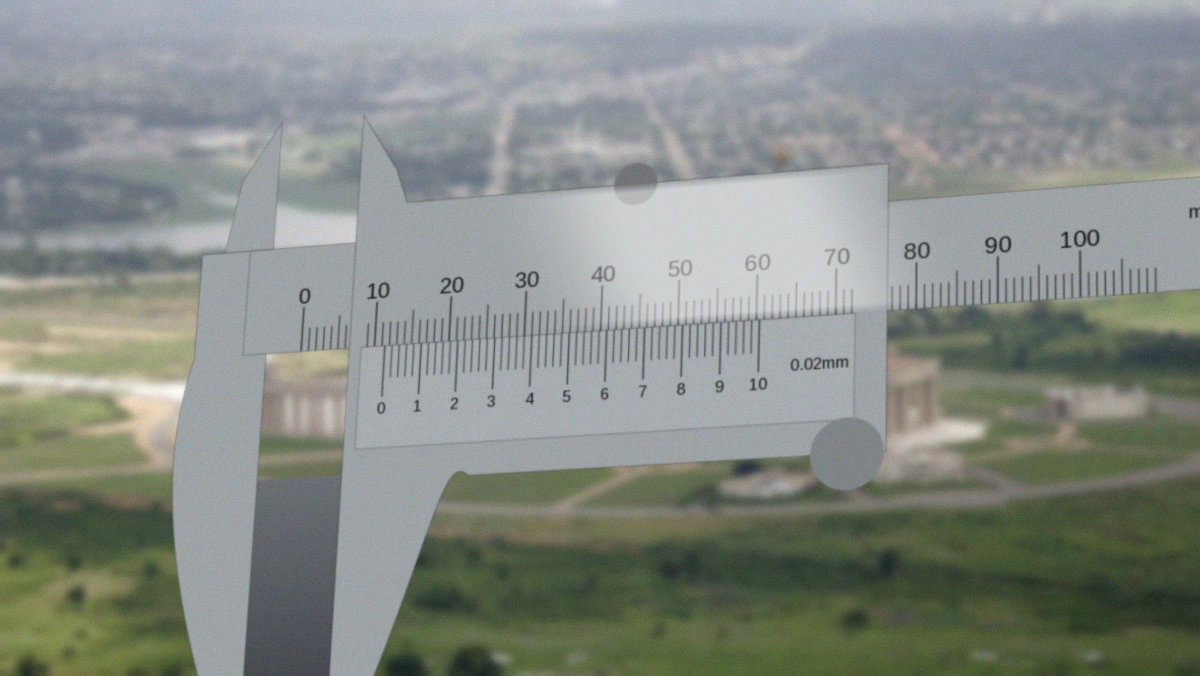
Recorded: **11.4** mm
